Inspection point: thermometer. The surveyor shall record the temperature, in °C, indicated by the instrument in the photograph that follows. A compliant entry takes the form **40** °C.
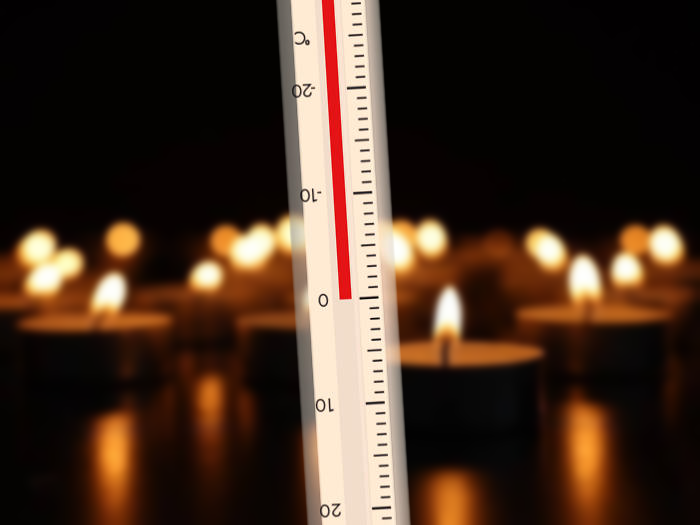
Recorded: **0** °C
